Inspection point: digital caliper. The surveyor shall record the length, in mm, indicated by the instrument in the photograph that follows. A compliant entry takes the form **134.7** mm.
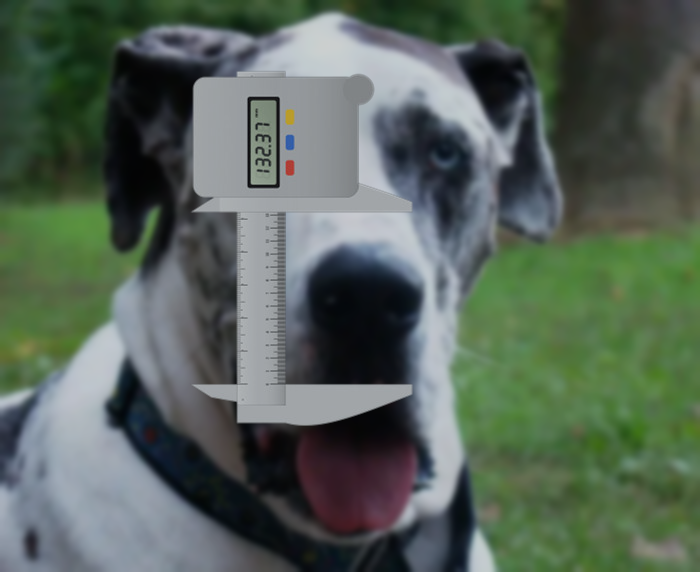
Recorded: **132.37** mm
